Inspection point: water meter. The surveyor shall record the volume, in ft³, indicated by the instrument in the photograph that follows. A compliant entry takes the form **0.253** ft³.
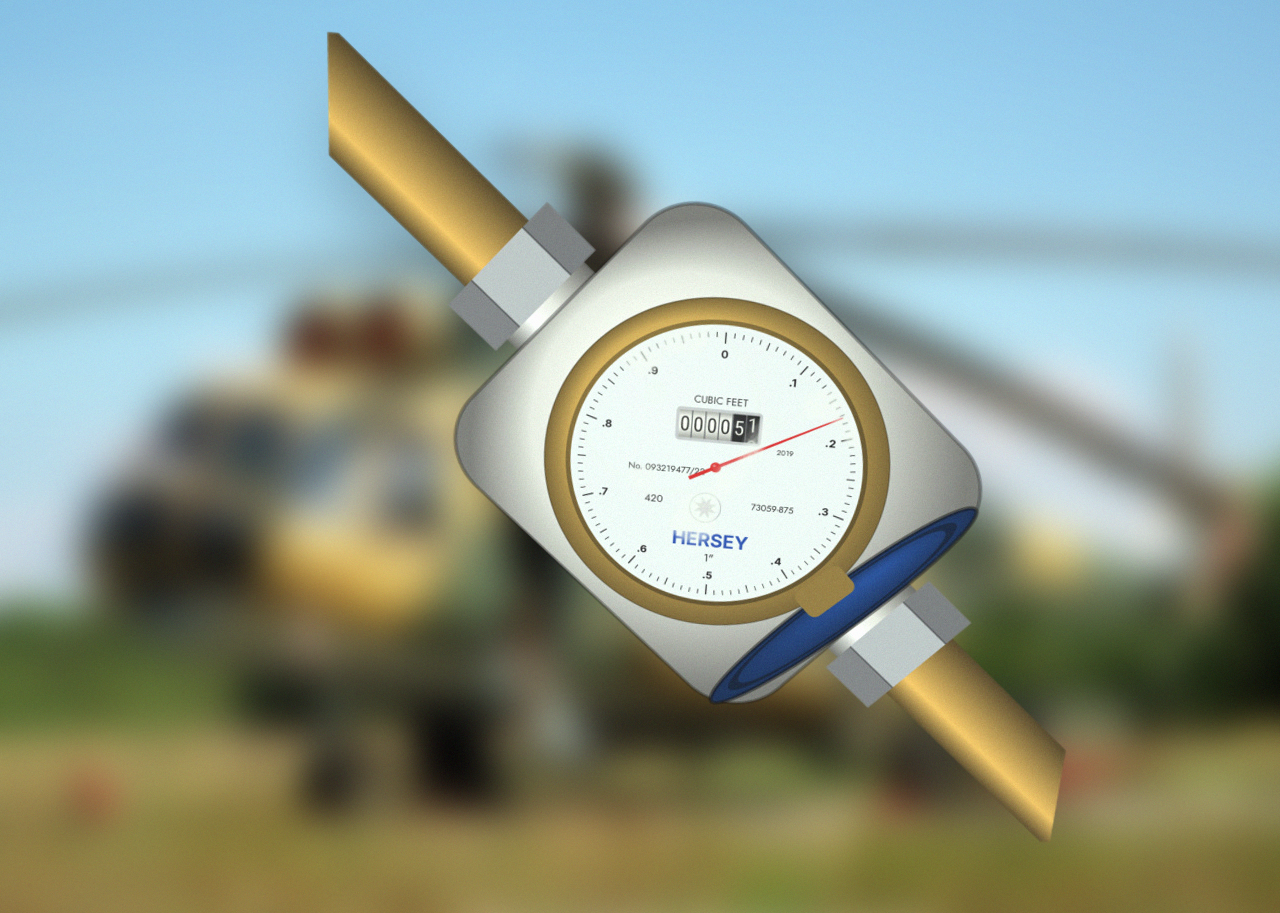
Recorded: **51.17** ft³
